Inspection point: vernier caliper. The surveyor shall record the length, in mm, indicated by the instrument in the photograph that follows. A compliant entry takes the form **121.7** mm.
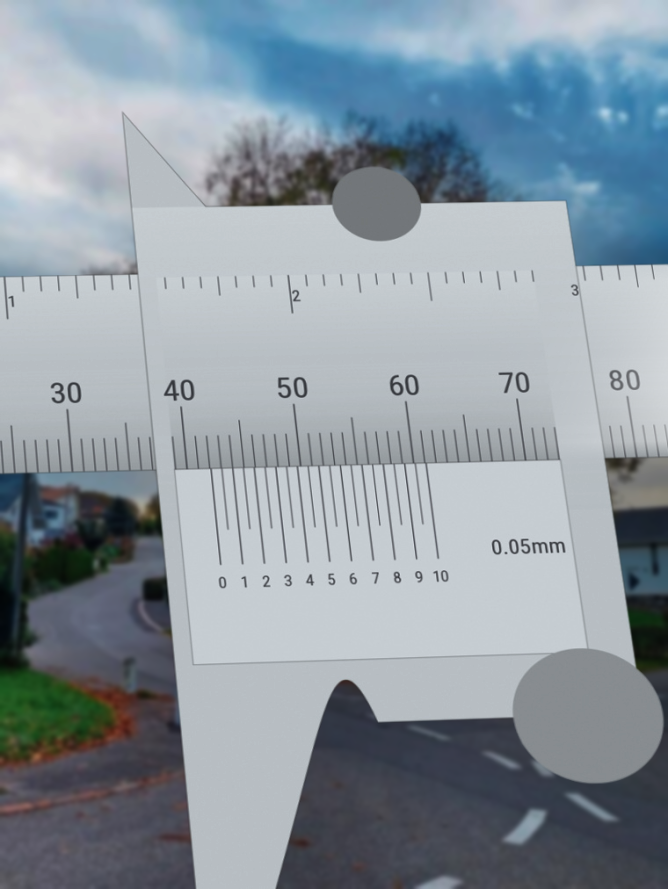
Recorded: **42.1** mm
